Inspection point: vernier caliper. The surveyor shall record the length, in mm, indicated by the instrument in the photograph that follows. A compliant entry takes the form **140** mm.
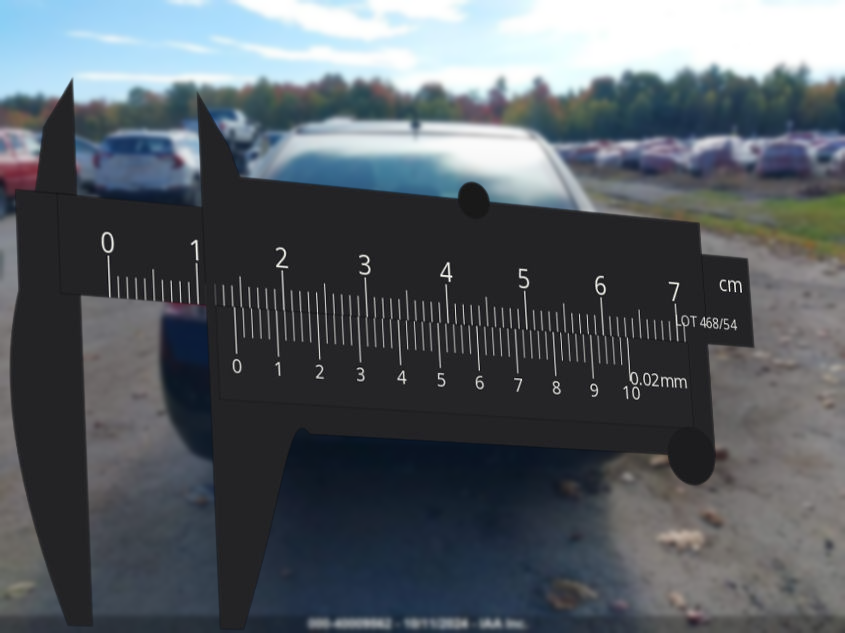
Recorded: **14.2** mm
